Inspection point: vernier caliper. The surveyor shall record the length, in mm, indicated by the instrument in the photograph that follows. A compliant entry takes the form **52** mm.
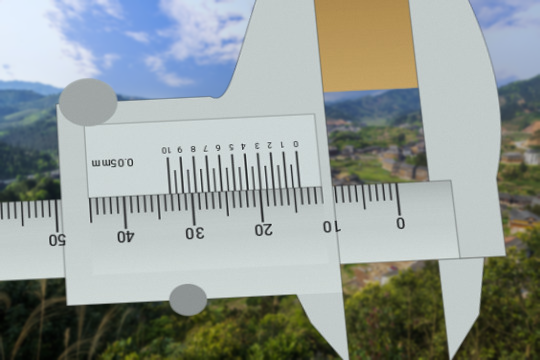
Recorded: **14.2** mm
